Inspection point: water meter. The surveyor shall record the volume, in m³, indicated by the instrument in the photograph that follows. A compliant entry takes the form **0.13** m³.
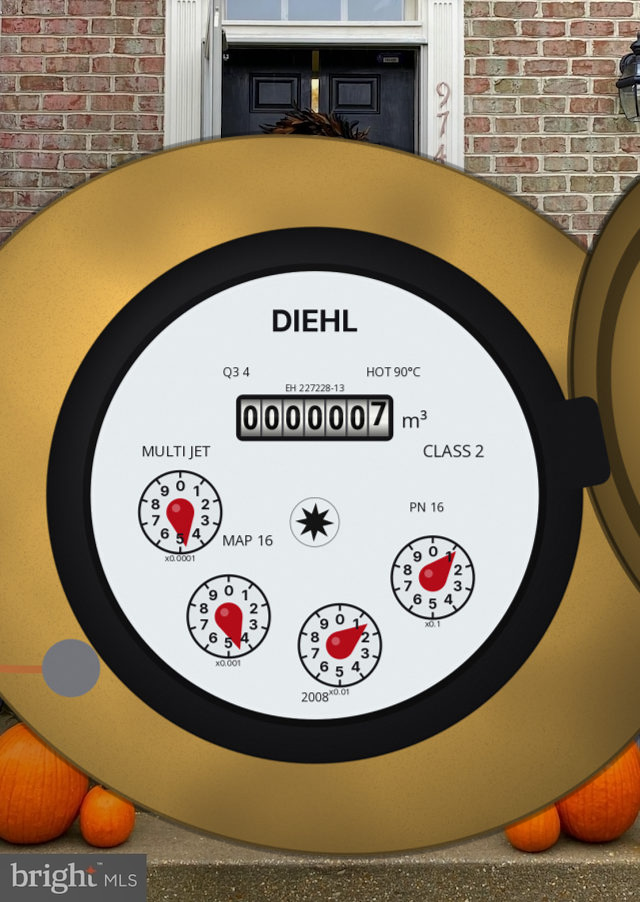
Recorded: **7.1144** m³
